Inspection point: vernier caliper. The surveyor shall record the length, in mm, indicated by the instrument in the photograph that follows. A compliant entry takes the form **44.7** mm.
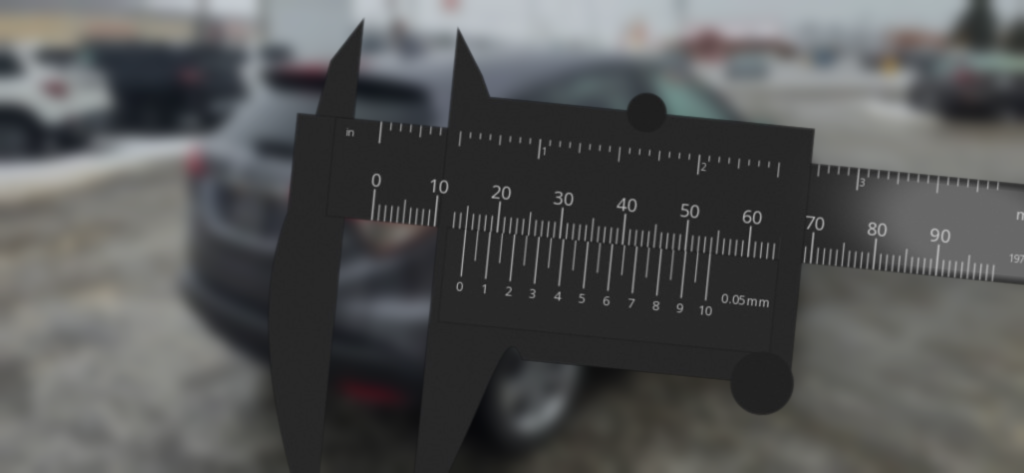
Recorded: **15.0** mm
